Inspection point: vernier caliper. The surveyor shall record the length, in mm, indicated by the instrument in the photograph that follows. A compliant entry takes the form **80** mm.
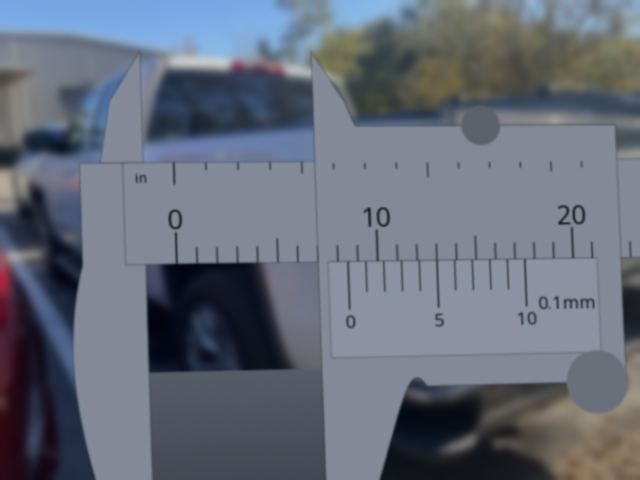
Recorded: **8.5** mm
